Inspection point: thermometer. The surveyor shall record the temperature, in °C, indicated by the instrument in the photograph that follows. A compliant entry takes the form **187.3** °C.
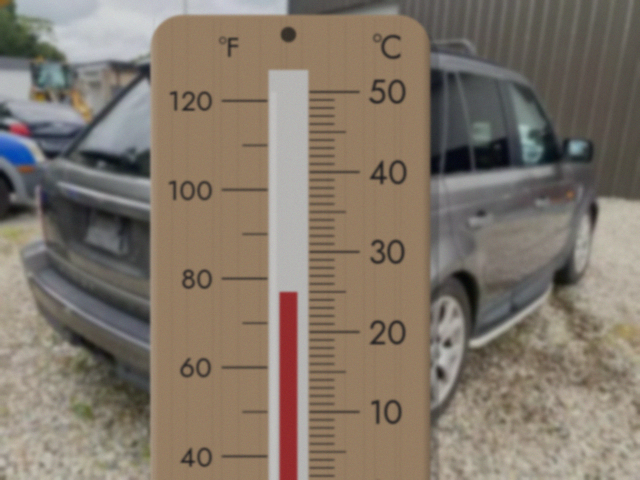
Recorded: **25** °C
